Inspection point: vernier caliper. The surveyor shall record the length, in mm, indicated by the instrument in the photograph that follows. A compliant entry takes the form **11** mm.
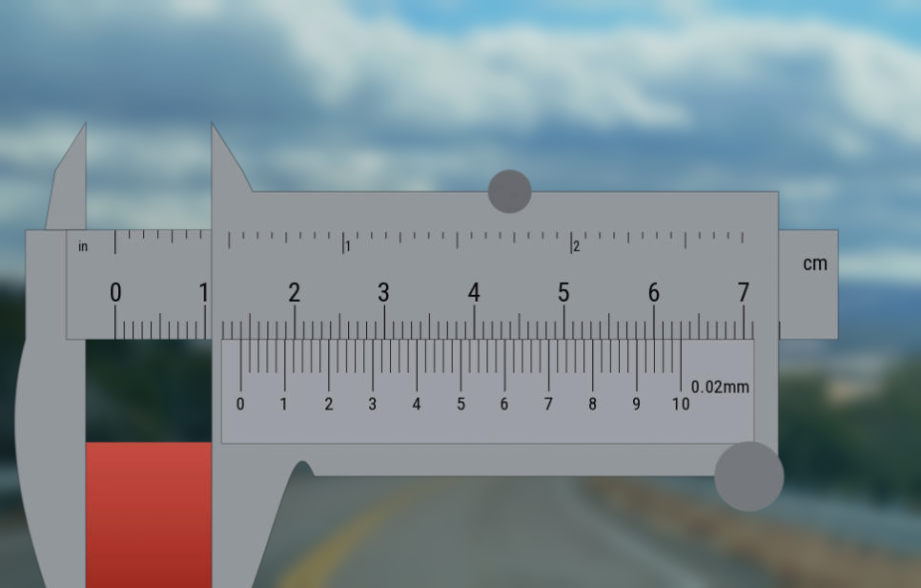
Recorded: **14.0** mm
